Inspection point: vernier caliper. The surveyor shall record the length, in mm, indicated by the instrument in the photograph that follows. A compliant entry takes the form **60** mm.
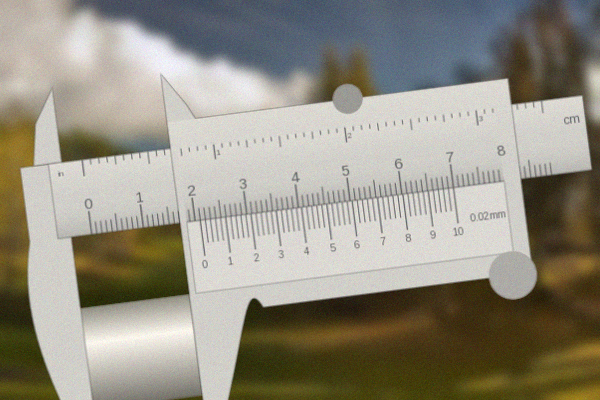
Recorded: **21.0** mm
